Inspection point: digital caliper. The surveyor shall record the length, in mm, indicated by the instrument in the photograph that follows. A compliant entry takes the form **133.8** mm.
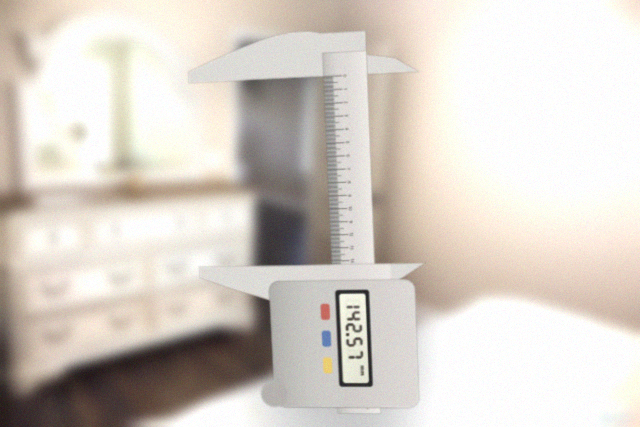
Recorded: **142.57** mm
